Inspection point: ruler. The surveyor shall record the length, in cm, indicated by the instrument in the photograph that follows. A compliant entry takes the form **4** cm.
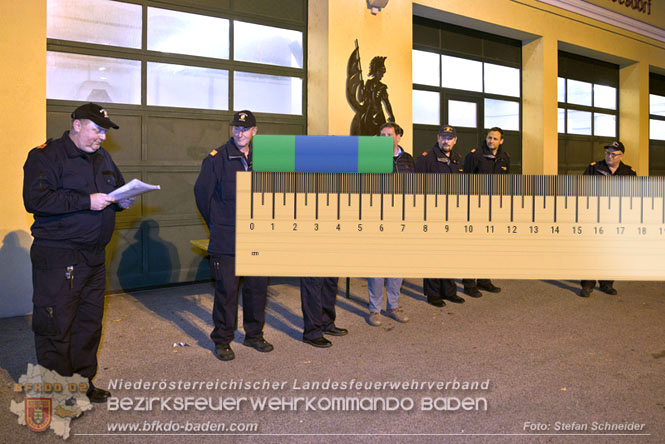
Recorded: **6.5** cm
